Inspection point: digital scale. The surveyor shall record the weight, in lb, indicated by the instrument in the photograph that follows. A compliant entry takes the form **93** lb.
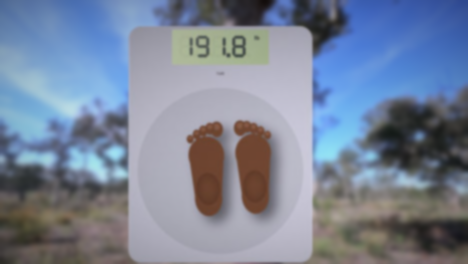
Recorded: **191.8** lb
